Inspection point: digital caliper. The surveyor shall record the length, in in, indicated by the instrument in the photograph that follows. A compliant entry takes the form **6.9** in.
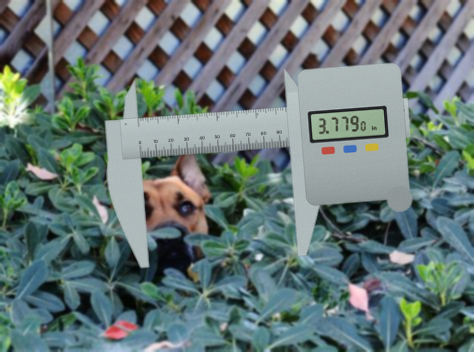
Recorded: **3.7790** in
